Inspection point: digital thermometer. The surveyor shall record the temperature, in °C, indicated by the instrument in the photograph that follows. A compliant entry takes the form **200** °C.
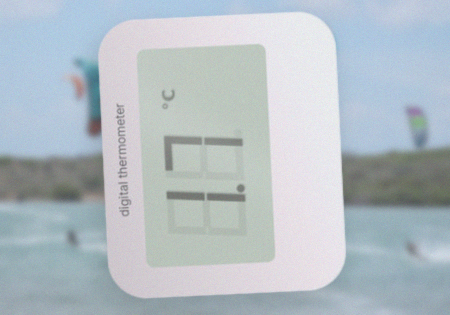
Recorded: **1.7** °C
